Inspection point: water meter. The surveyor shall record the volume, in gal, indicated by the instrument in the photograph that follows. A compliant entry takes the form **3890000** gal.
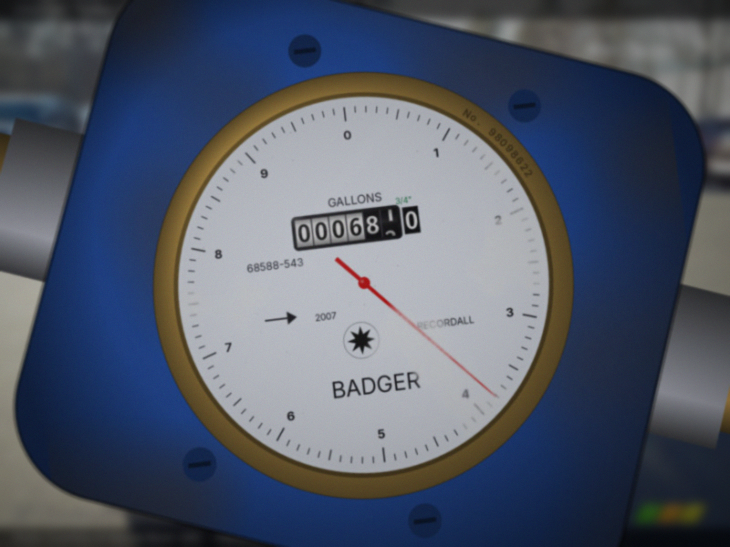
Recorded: **6813.8** gal
